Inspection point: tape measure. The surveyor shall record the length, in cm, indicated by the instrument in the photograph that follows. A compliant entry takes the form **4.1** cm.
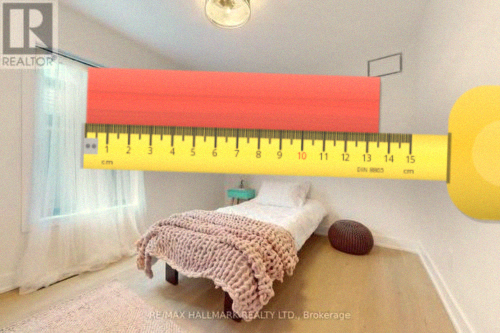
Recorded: **13.5** cm
